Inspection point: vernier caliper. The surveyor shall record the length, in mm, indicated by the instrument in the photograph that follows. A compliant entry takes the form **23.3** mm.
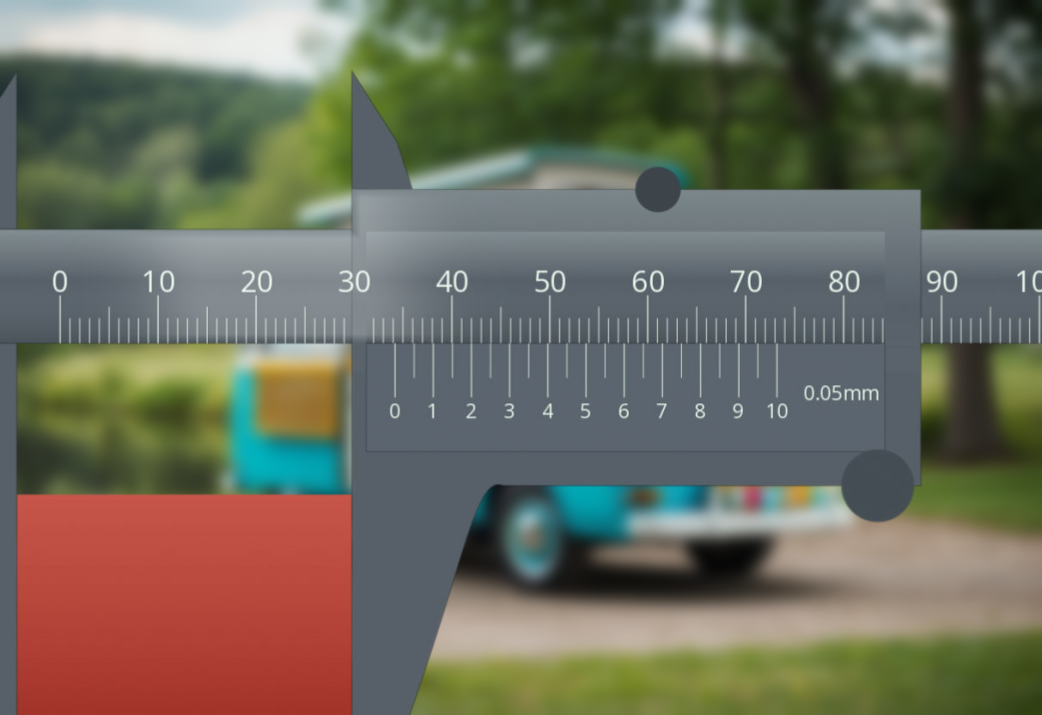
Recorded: **34.2** mm
